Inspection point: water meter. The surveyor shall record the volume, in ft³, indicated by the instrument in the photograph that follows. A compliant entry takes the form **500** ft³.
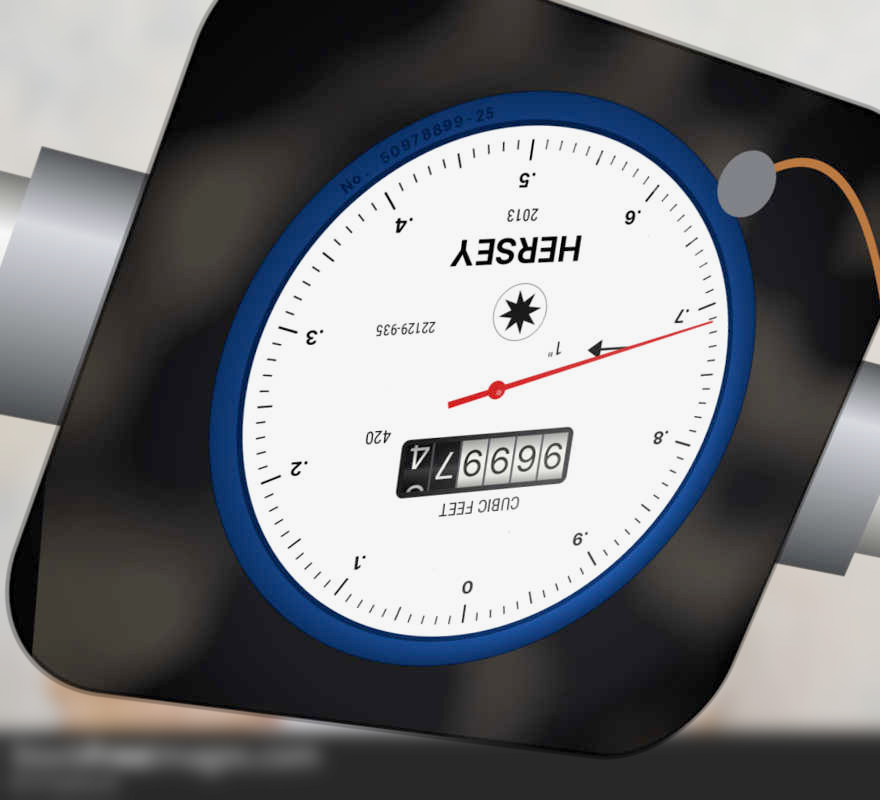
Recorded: **969973.71** ft³
